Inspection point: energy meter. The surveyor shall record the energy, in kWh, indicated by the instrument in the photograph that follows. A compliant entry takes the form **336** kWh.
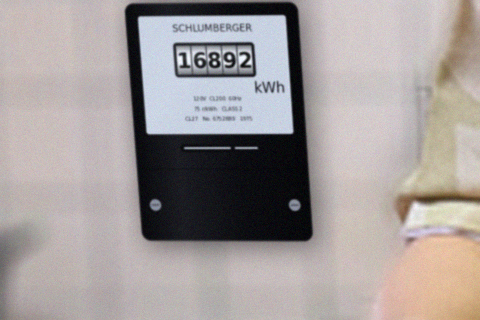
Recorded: **16892** kWh
